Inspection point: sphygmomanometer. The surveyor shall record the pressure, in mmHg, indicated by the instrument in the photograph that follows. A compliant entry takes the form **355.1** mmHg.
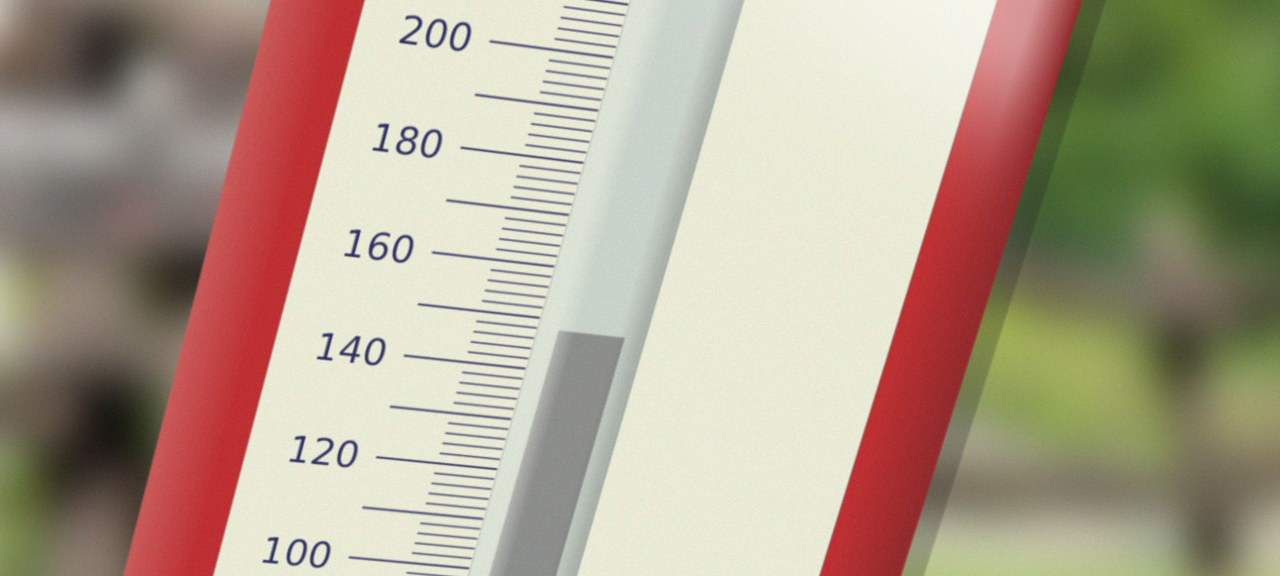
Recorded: **148** mmHg
